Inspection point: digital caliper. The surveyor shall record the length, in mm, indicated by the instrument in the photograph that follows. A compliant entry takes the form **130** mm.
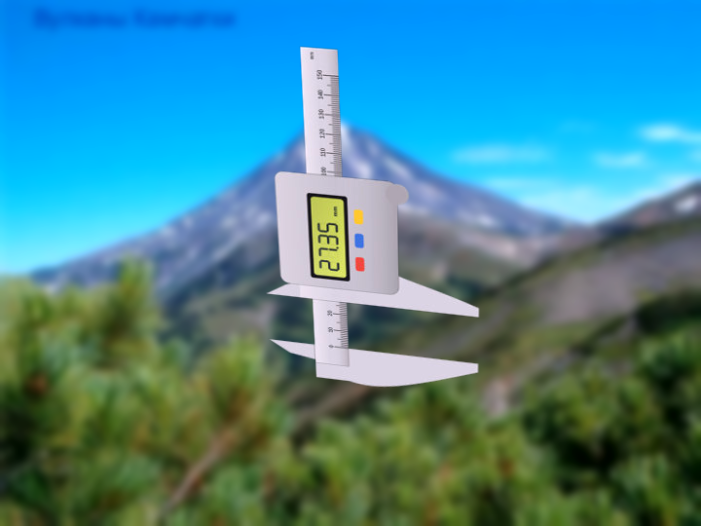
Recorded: **27.35** mm
